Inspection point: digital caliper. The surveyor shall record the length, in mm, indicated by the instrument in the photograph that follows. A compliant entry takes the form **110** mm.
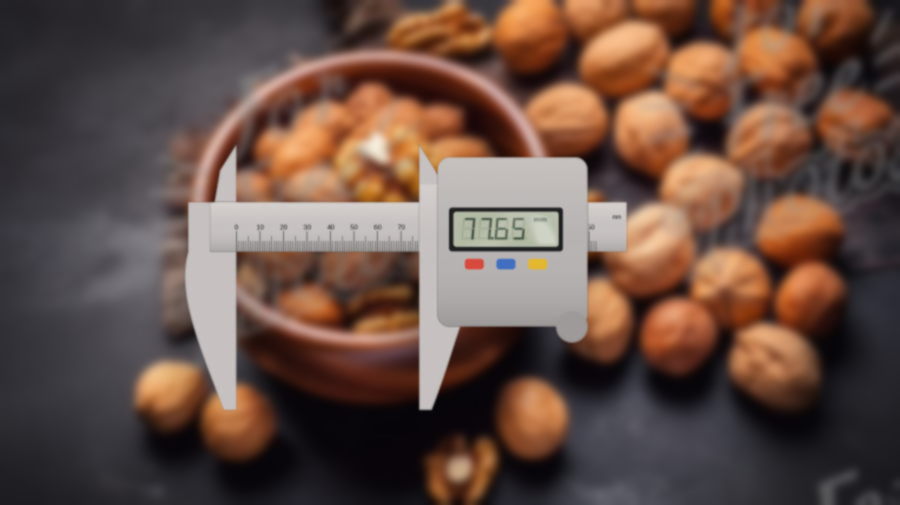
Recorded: **77.65** mm
